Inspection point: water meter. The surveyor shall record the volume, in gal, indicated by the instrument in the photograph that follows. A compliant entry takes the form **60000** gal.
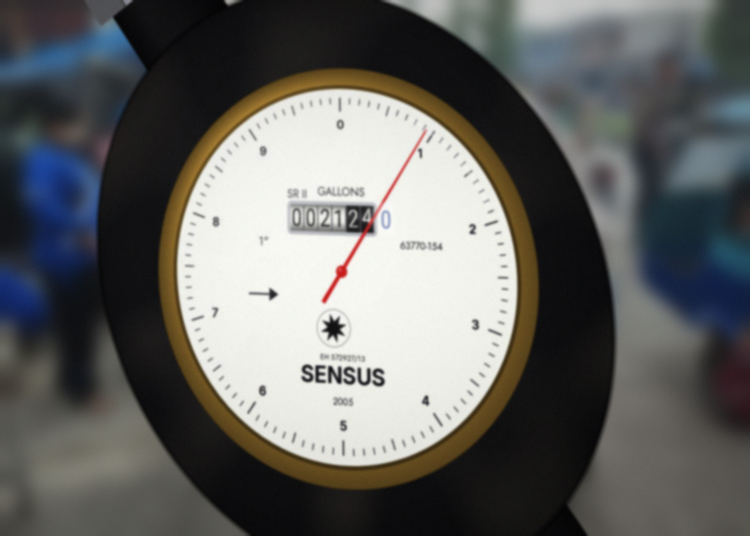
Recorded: **21240.9** gal
